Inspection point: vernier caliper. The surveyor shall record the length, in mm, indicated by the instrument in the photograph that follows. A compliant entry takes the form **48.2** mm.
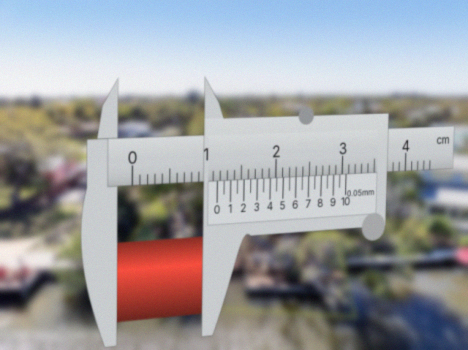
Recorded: **11.6** mm
